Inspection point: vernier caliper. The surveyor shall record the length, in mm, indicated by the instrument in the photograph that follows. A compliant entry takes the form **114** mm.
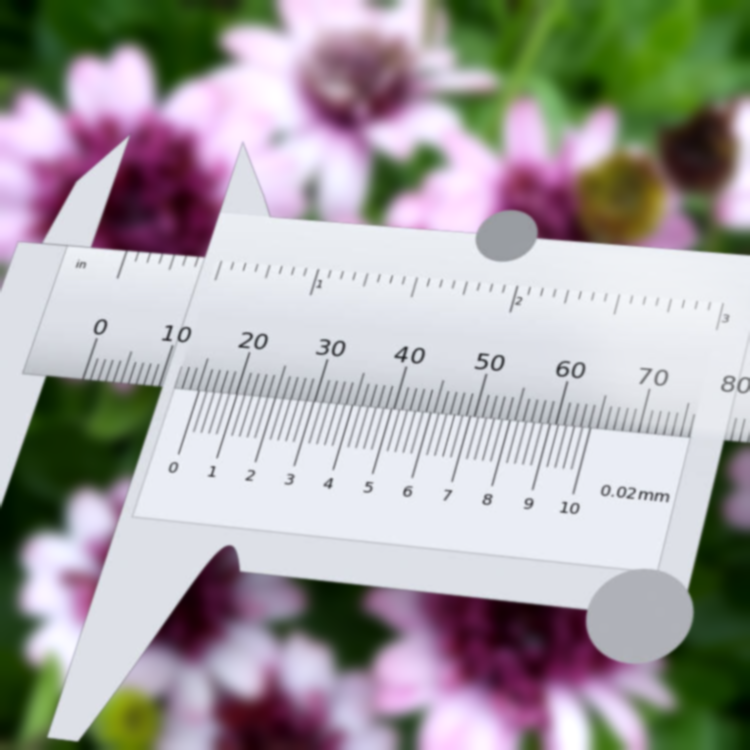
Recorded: **15.2** mm
